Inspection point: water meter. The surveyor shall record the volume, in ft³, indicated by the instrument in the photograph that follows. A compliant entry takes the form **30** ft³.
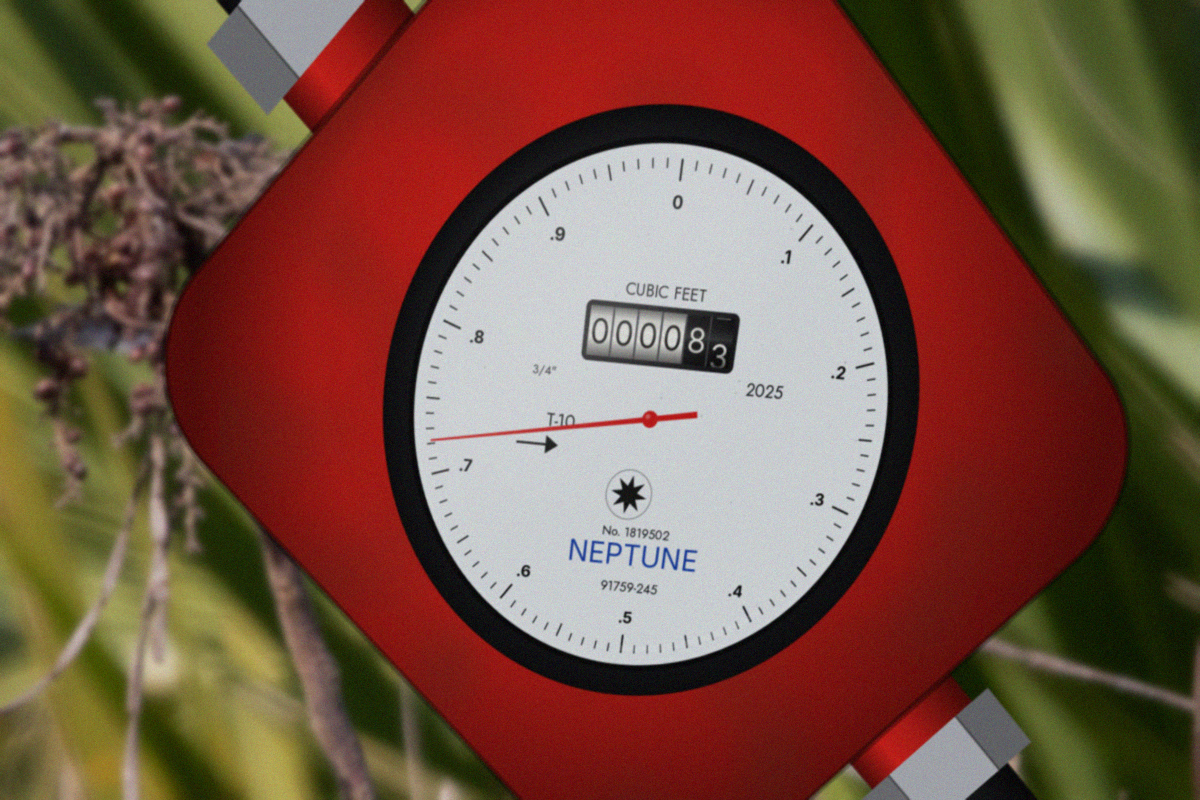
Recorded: **82.72** ft³
